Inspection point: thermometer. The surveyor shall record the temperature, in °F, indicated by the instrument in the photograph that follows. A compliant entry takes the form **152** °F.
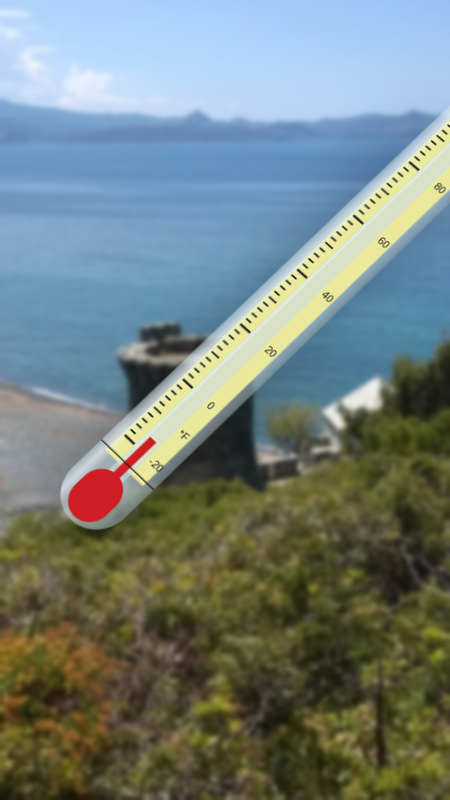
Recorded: **-16** °F
